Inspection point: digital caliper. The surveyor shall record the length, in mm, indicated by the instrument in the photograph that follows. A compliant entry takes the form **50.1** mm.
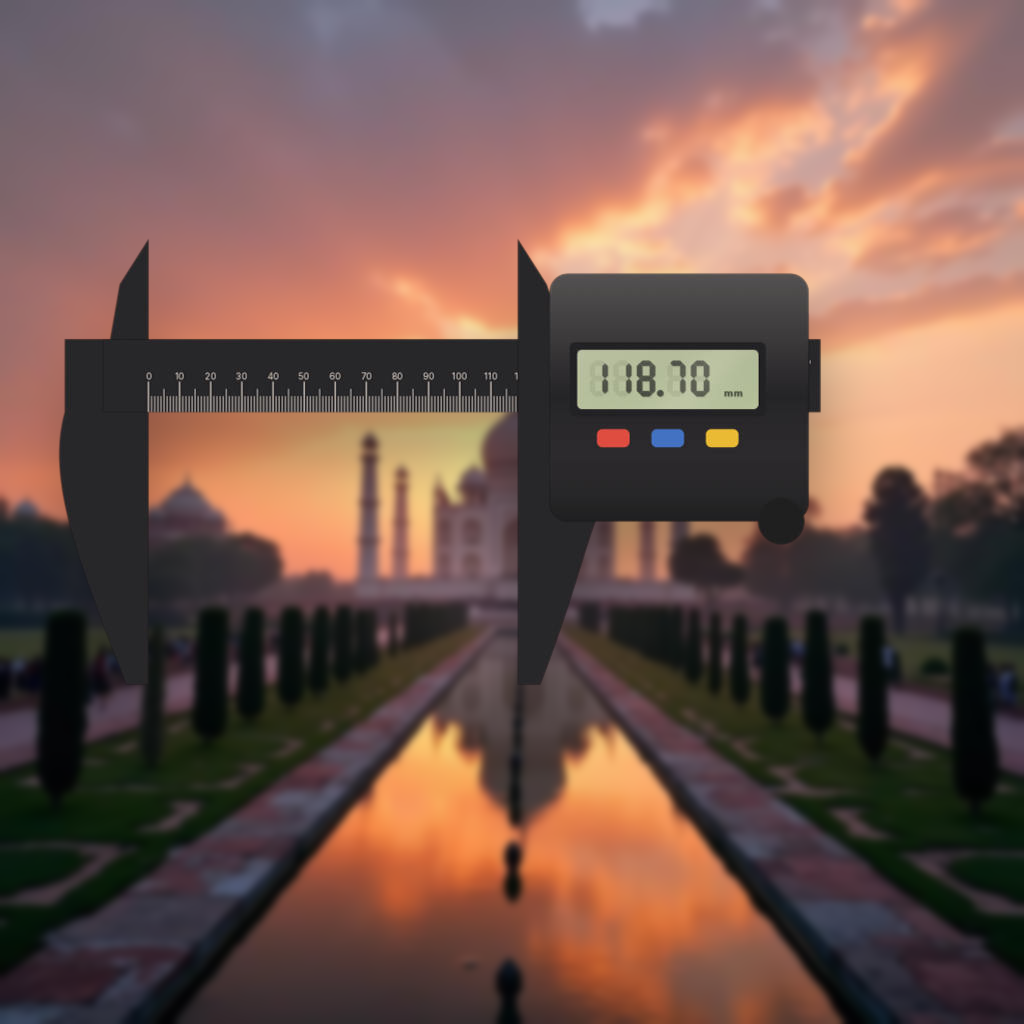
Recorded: **118.70** mm
